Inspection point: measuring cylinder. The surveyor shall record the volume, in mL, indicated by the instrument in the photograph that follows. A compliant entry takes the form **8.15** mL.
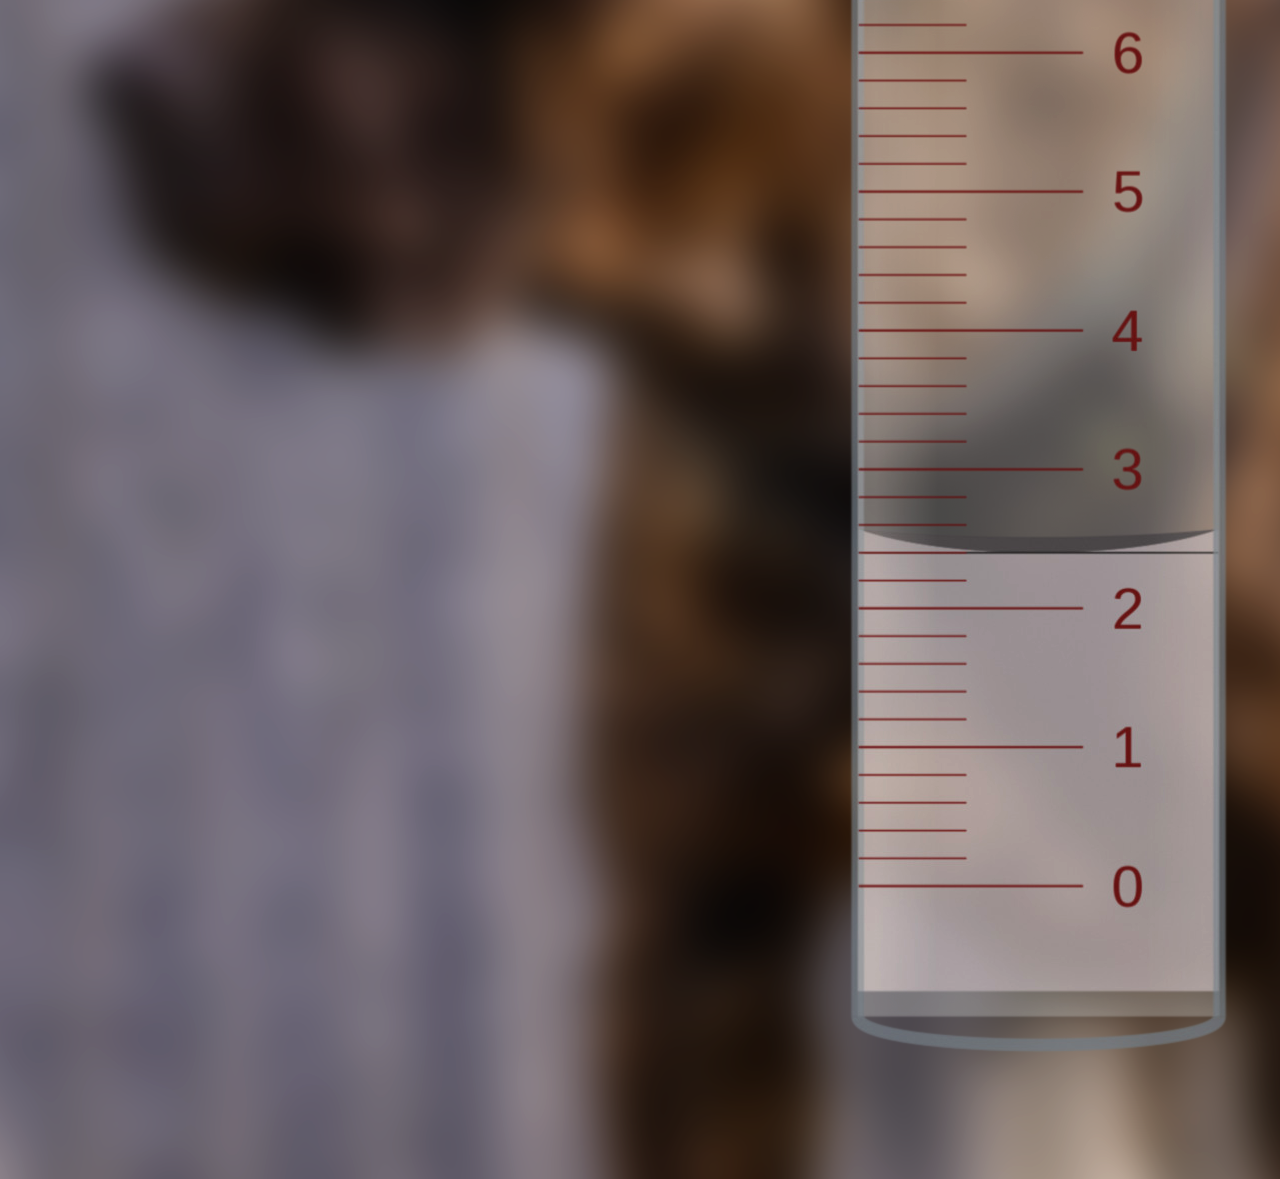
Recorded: **2.4** mL
